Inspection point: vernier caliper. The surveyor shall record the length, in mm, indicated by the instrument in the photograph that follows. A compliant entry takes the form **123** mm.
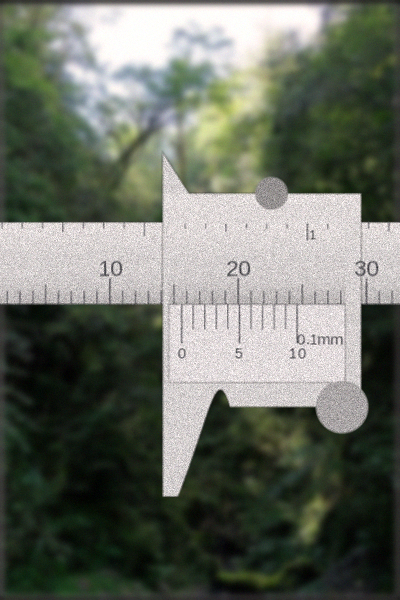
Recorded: **15.6** mm
